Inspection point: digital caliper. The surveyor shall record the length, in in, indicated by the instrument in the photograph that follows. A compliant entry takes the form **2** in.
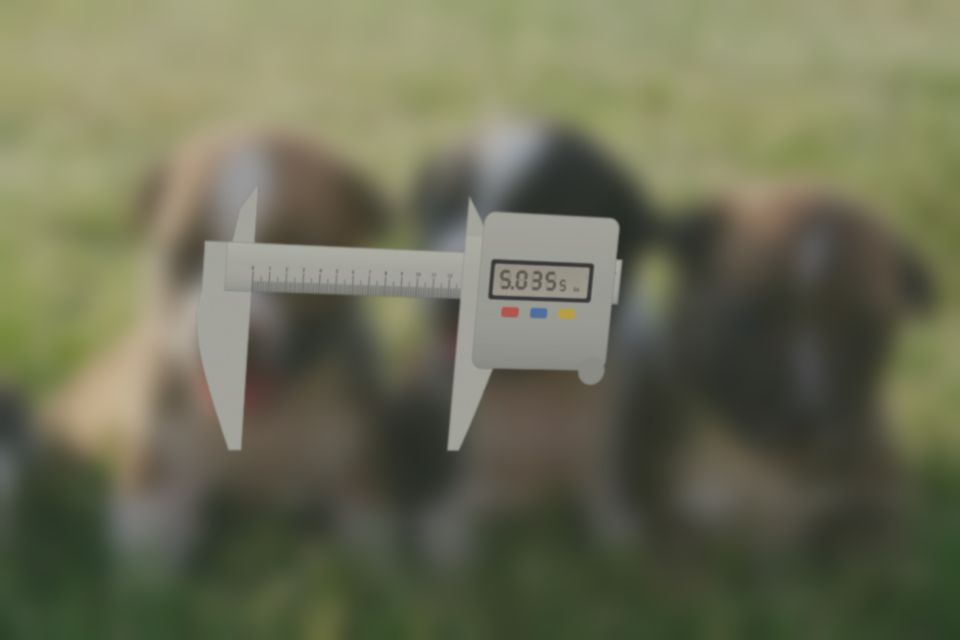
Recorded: **5.0355** in
